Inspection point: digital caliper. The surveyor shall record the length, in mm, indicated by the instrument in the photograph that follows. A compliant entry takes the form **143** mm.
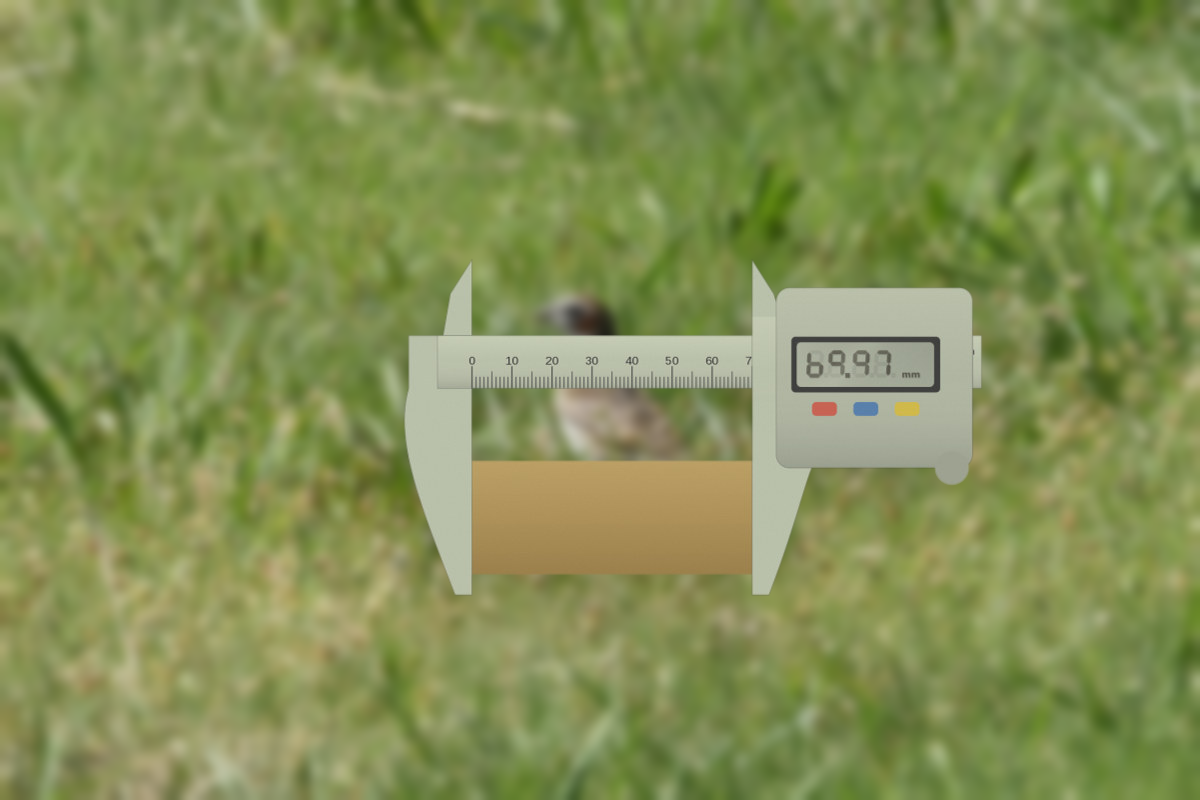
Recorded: **69.97** mm
